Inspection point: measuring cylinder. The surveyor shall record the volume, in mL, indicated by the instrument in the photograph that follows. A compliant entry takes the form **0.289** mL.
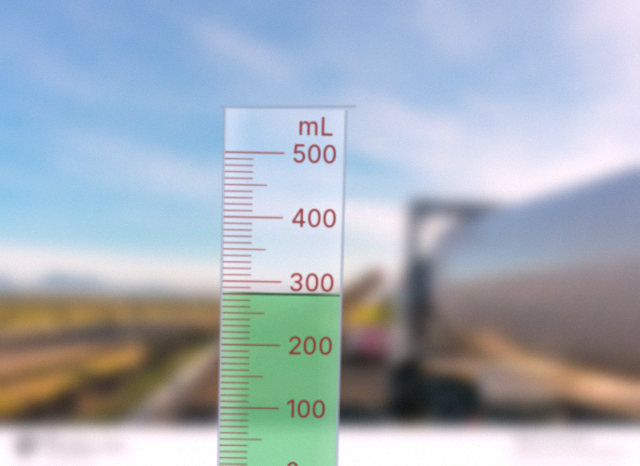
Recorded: **280** mL
